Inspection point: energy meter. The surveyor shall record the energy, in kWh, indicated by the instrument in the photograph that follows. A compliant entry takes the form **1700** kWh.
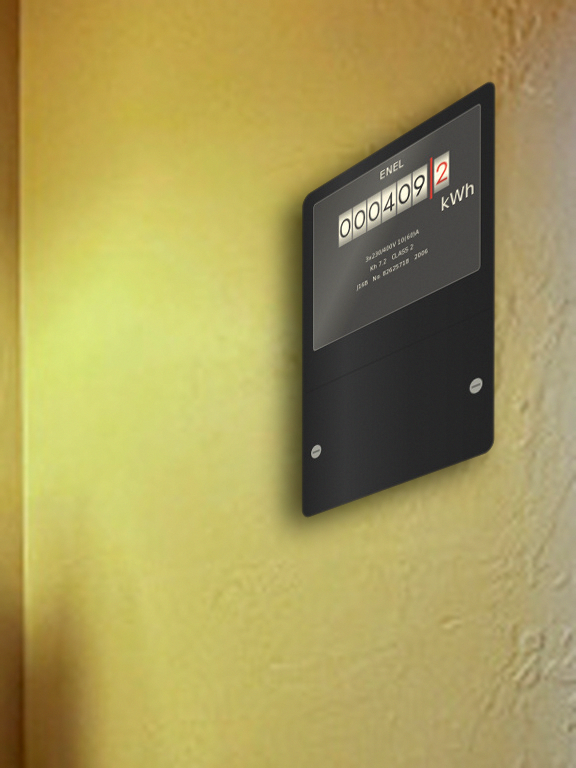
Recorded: **409.2** kWh
